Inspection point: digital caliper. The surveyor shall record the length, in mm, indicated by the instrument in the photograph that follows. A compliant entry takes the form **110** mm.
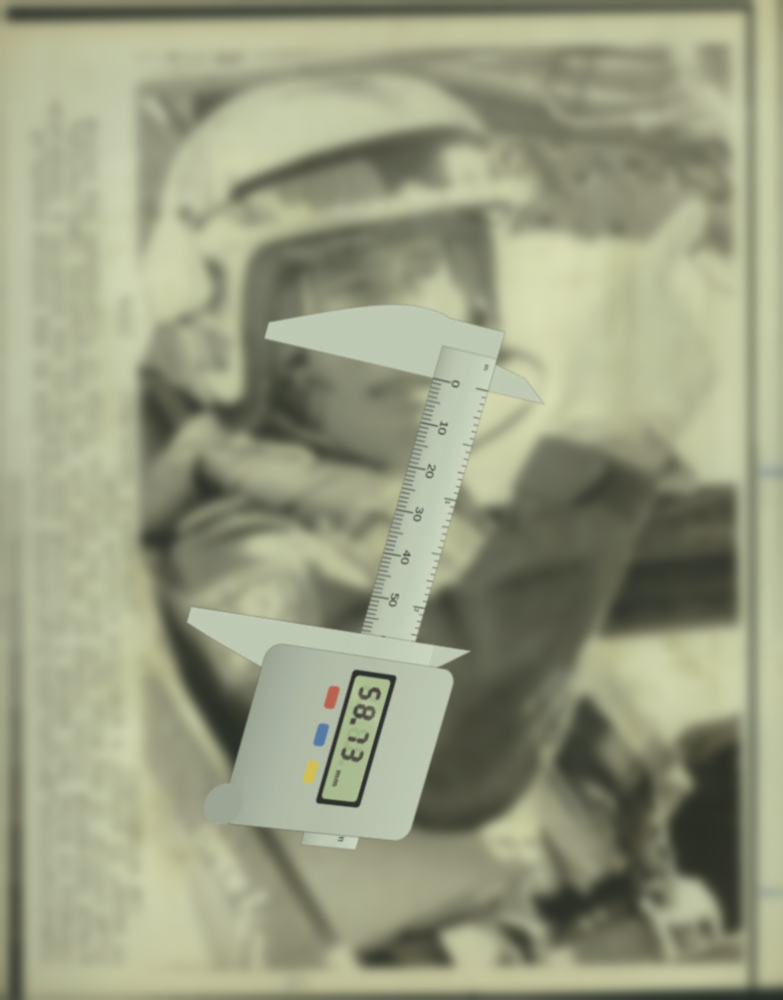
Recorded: **58.73** mm
